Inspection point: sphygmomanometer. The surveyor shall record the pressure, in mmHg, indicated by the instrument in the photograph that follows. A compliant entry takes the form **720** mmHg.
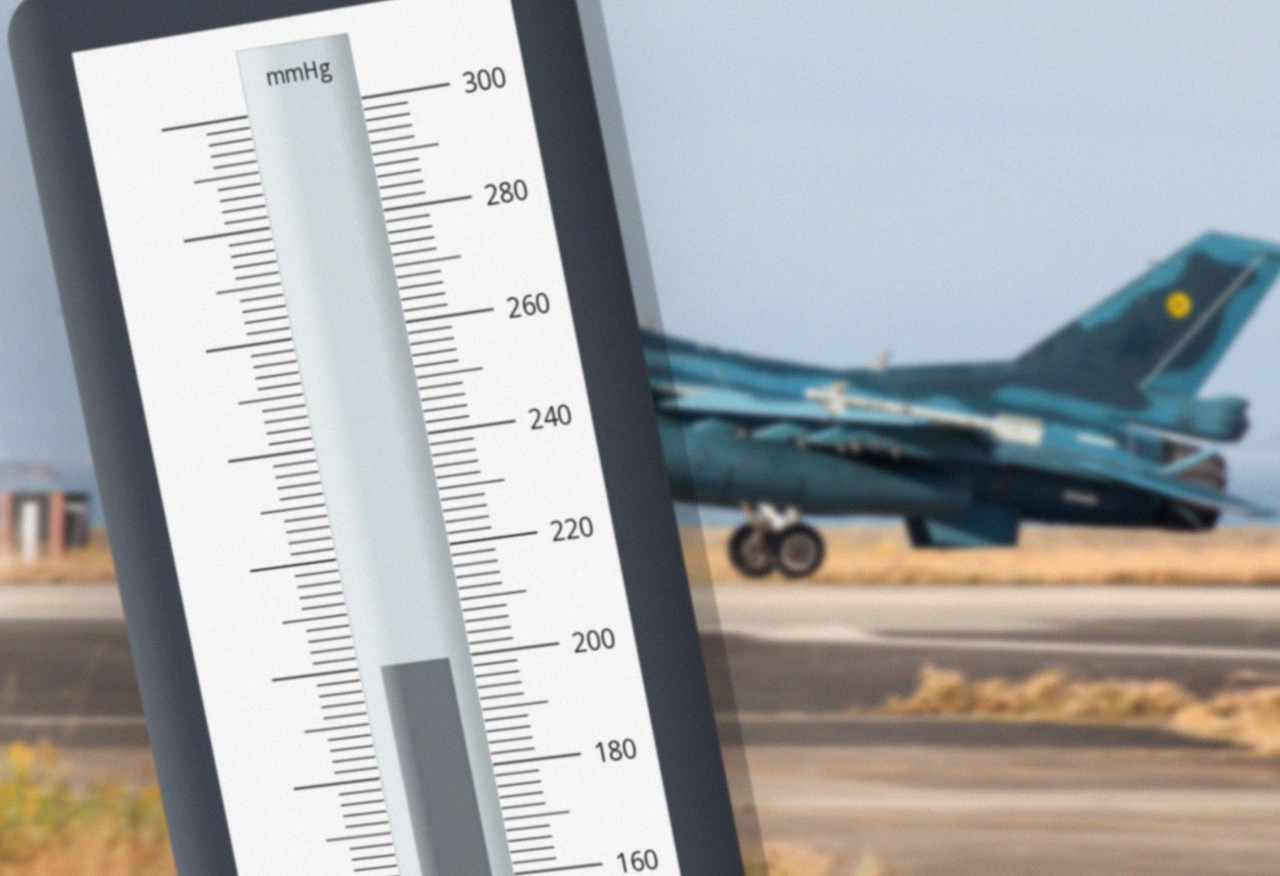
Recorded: **200** mmHg
